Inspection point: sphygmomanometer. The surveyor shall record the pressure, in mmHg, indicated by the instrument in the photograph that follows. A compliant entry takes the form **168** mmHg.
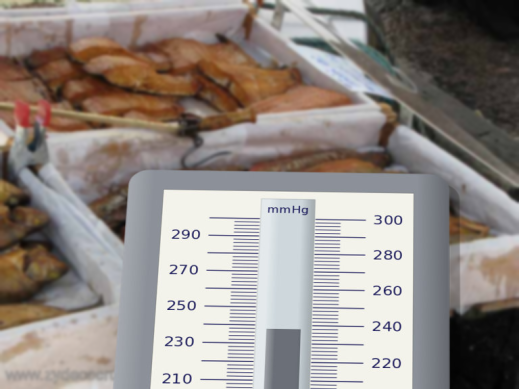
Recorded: **238** mmHg
